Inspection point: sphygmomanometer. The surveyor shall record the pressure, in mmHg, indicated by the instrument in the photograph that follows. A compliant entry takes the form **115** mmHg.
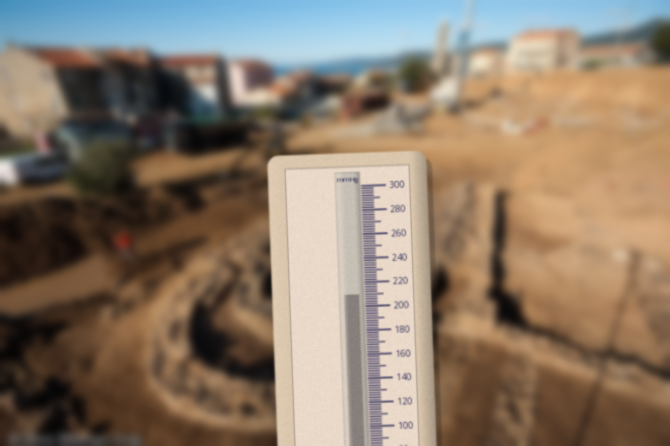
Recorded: **210** mmHg
